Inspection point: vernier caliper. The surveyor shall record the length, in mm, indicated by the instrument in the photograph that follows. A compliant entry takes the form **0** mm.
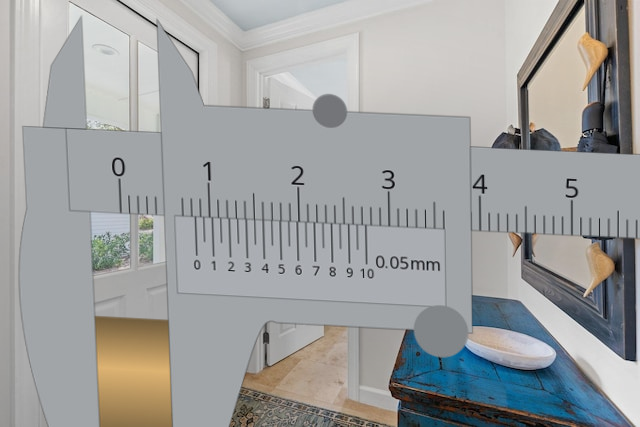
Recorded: **8.4** mm
